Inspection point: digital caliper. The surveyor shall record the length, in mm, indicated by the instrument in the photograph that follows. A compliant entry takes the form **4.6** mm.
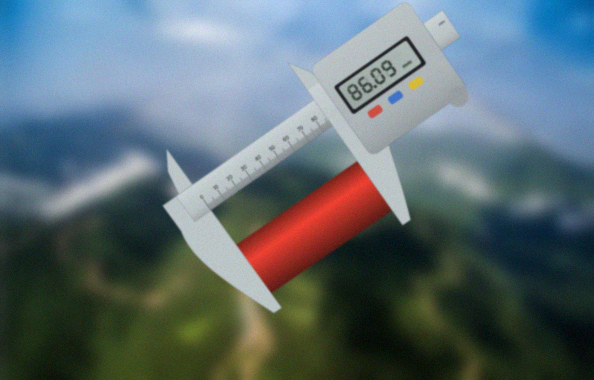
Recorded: **86.09** mm
